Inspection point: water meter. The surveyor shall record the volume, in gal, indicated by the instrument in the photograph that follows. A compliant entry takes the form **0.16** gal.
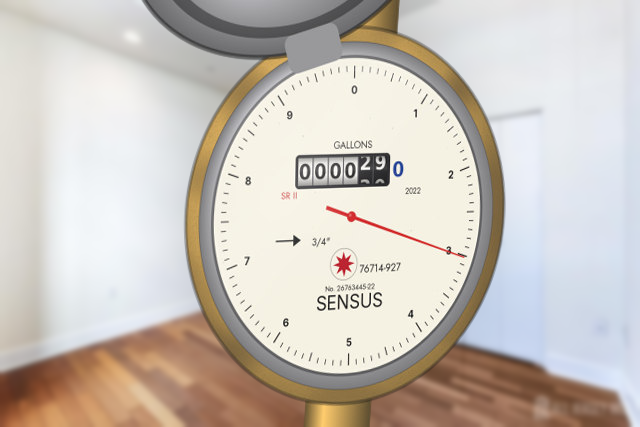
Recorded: **293.0** gal
